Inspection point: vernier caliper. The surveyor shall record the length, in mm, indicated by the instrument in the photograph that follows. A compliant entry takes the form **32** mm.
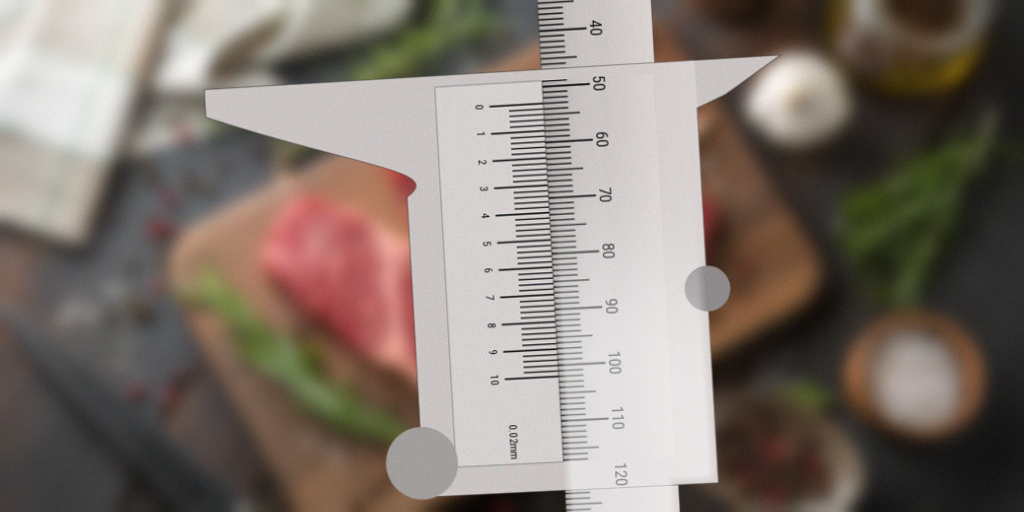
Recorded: **53.0** mm
